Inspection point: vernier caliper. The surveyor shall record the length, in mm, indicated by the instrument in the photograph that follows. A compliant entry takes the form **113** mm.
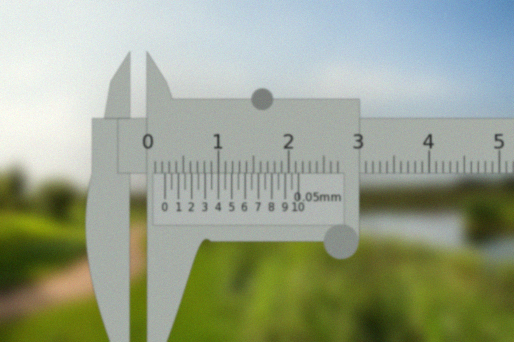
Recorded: **2.4** mm
